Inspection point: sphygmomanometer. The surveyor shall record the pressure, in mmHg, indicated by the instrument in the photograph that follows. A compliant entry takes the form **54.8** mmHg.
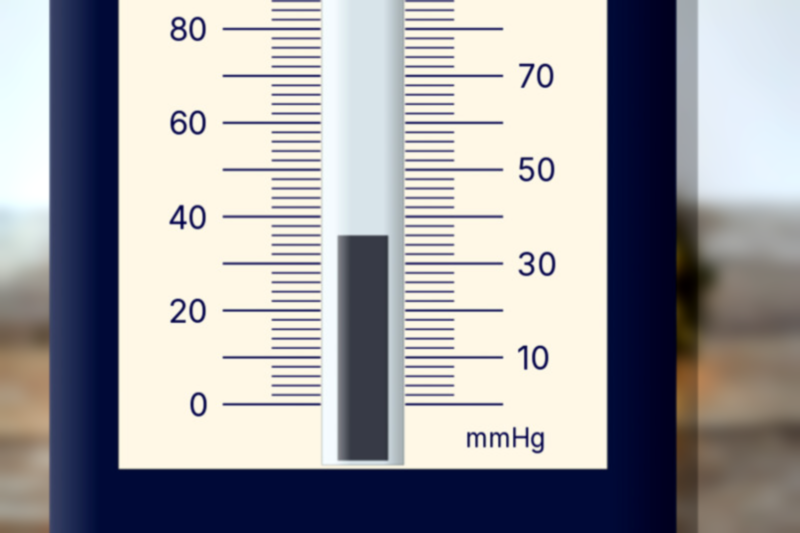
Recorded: **36** mmHg
